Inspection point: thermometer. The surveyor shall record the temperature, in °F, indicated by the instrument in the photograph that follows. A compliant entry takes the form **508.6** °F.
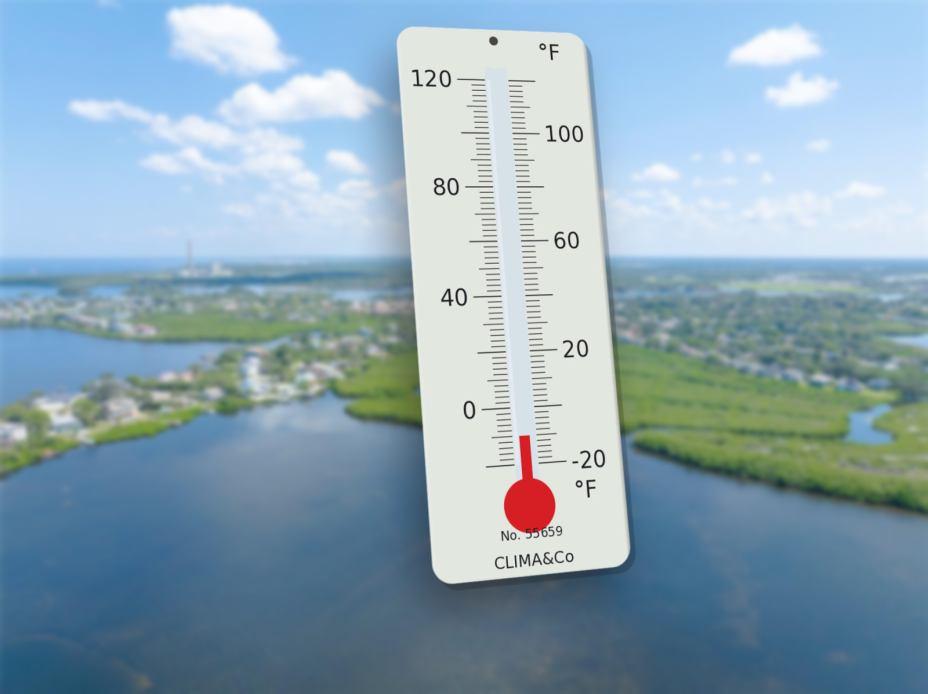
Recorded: **-10** °F
